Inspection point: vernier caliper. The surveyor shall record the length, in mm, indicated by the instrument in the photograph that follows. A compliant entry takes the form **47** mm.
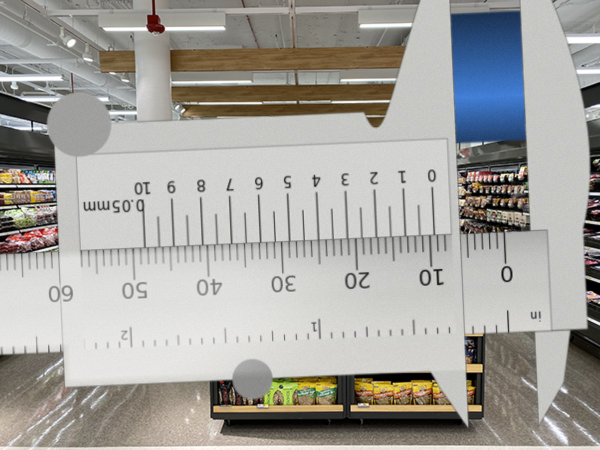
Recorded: **9.4** mm
